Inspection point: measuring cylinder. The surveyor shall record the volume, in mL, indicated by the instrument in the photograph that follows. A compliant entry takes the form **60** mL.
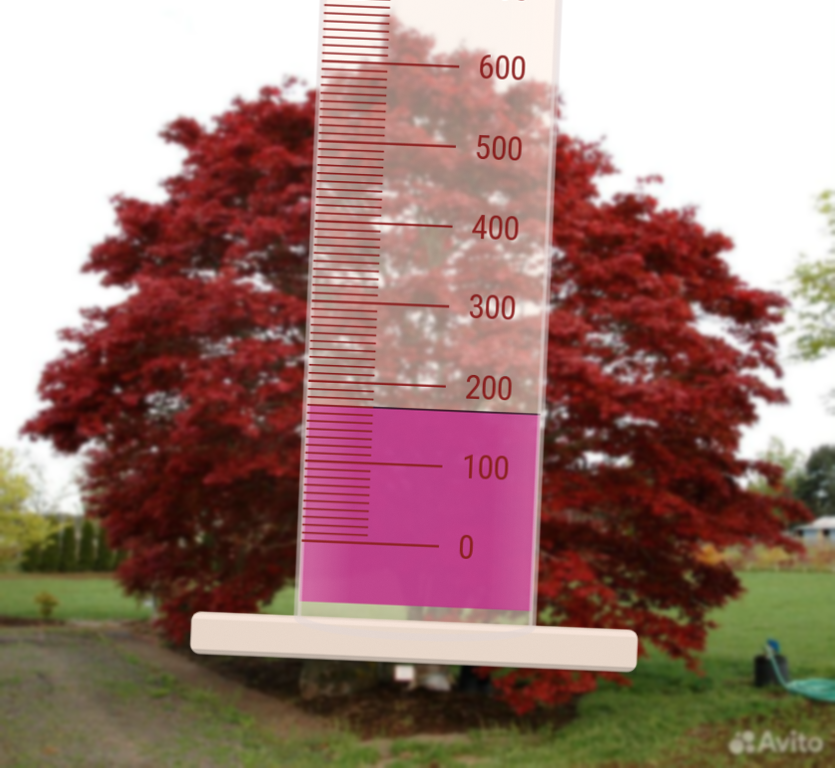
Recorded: **170** mL
